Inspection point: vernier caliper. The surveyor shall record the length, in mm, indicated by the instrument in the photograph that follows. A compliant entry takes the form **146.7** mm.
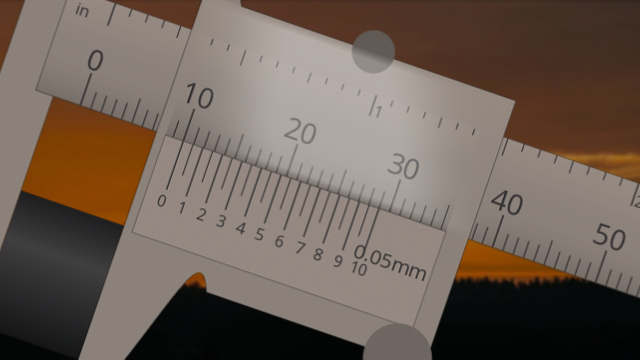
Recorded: **10.0** mm
